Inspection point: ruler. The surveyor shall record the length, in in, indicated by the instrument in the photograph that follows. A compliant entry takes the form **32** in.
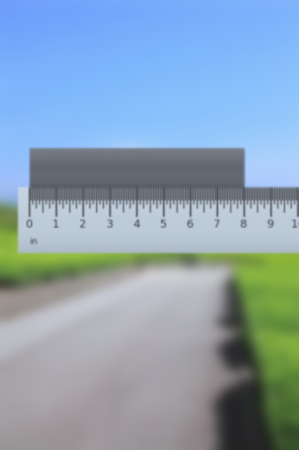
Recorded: **8** in
